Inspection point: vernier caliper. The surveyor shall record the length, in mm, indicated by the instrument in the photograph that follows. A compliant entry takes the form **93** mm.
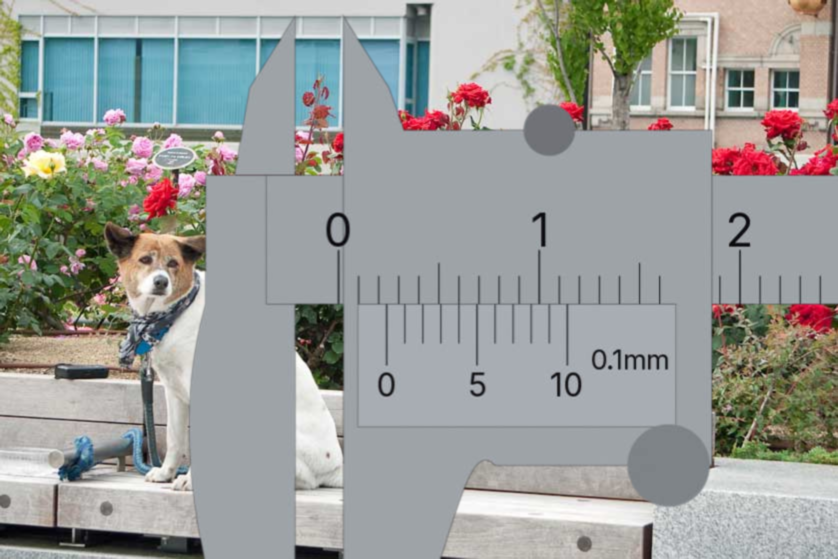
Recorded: **2.4** mm
